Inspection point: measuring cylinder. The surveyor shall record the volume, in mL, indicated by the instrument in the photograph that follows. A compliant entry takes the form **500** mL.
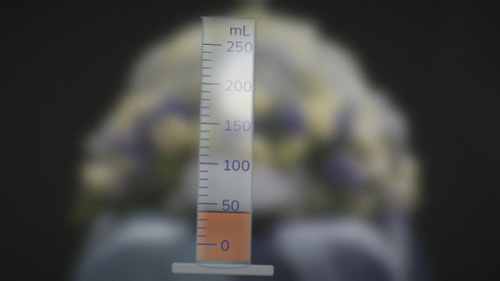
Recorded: **40** mL
